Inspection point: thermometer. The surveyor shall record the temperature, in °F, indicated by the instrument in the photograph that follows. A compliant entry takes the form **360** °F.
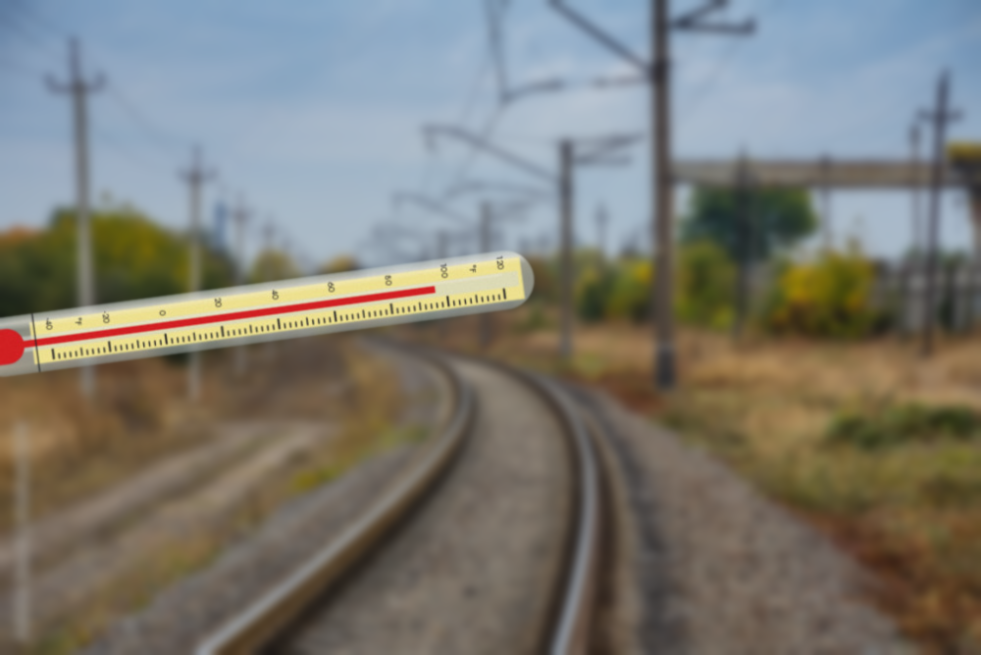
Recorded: **96** °F
